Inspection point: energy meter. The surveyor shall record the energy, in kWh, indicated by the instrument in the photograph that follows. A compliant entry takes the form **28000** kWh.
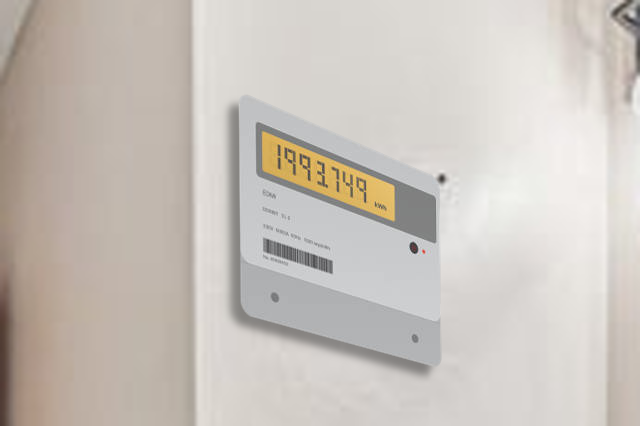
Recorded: **1993.749** kWh
